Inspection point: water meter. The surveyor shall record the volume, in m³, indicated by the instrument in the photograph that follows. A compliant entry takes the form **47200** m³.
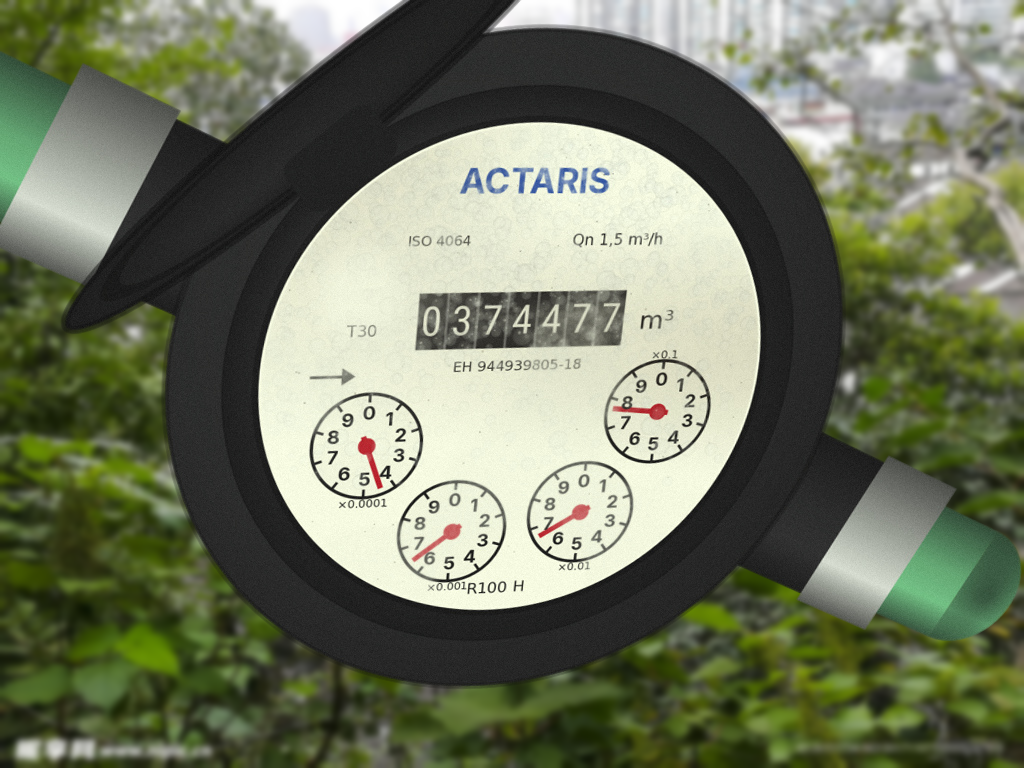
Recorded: **374477.7664** m³
